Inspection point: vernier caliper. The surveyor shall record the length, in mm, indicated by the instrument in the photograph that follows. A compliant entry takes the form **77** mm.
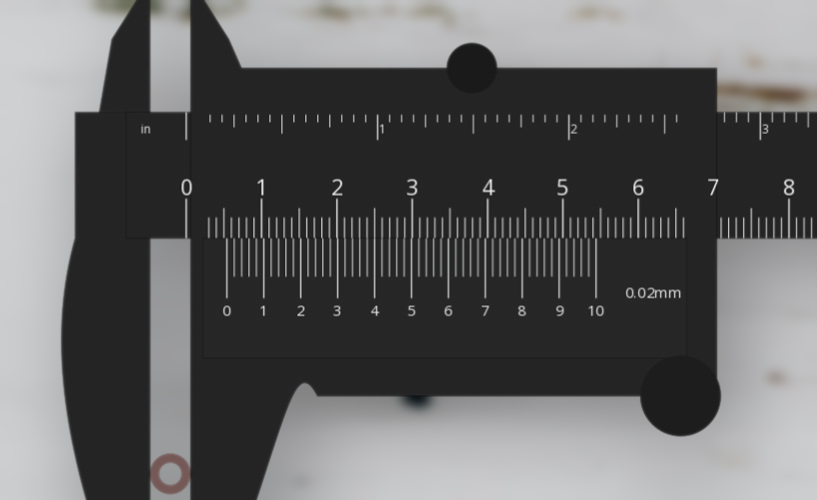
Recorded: **5.4** mm
